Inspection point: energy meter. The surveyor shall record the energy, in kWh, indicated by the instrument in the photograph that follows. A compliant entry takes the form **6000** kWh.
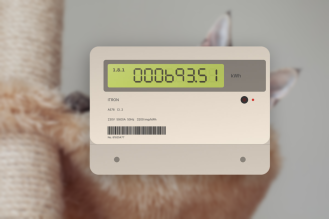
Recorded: **693.51** kWh
